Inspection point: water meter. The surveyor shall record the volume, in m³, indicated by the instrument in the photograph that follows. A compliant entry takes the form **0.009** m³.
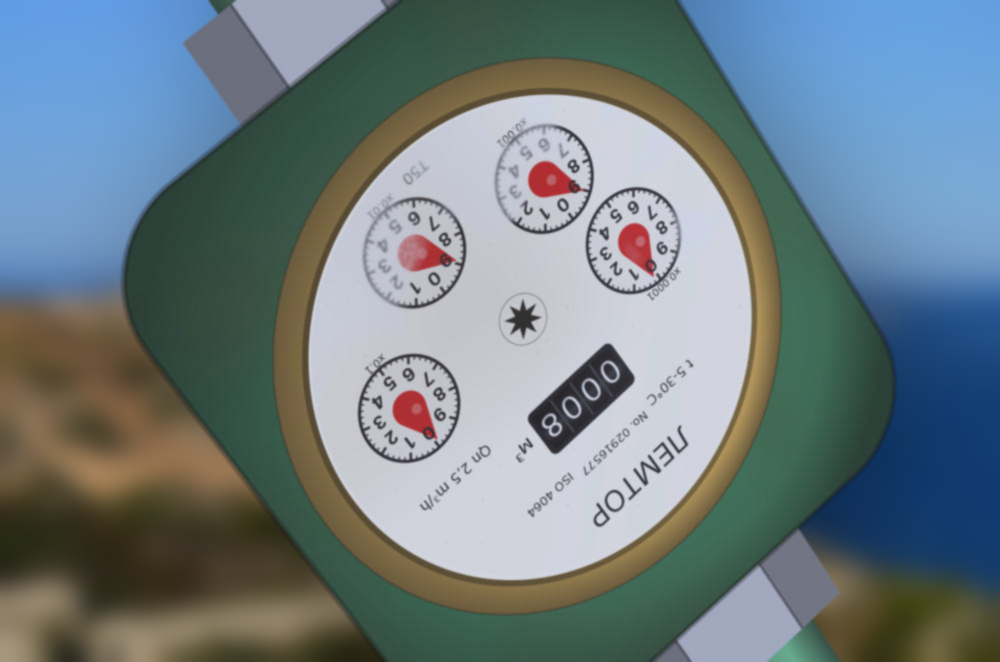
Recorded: **7.9890** m³
